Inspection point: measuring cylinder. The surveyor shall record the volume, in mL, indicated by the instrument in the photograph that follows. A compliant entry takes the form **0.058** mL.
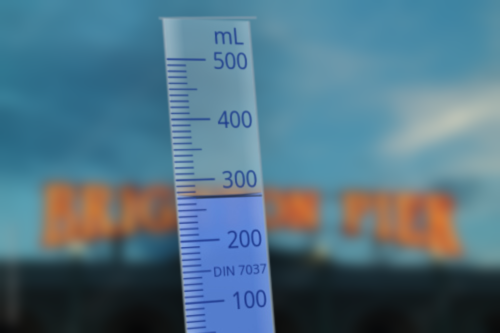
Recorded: **270** mL
